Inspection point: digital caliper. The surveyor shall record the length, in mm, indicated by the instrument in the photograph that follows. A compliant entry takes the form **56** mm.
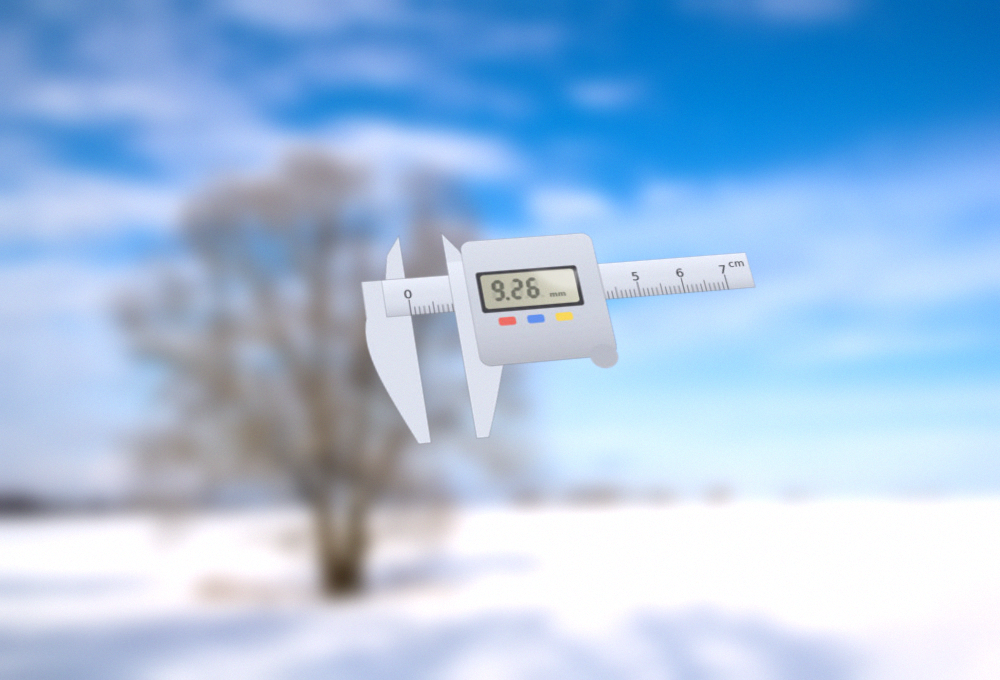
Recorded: **9.26** mm
